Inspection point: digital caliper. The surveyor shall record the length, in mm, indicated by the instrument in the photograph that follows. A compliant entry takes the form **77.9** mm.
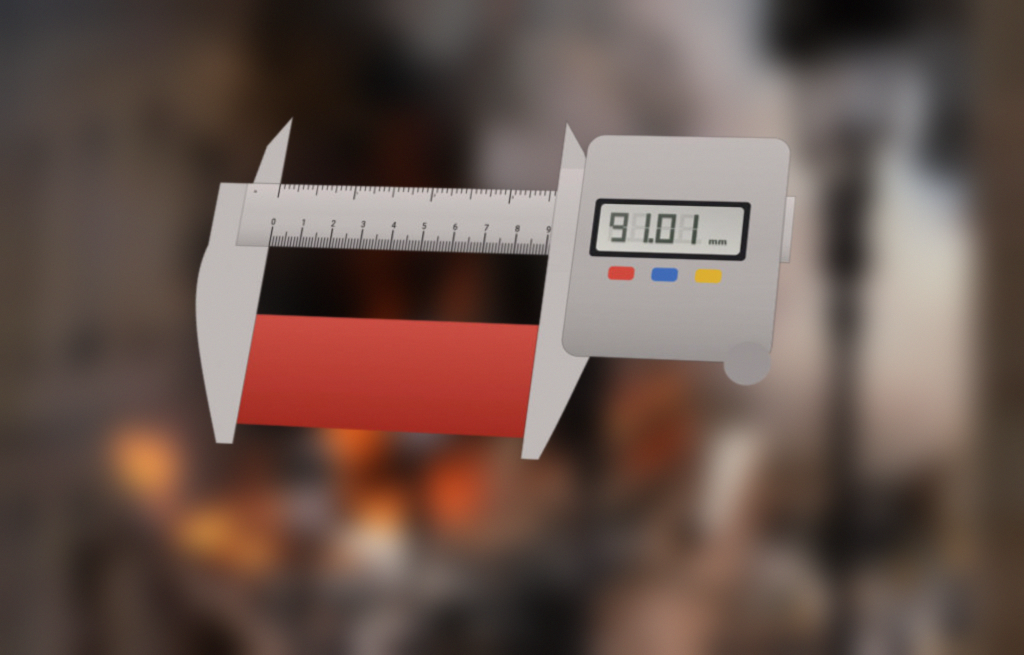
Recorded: **91.01** mm
